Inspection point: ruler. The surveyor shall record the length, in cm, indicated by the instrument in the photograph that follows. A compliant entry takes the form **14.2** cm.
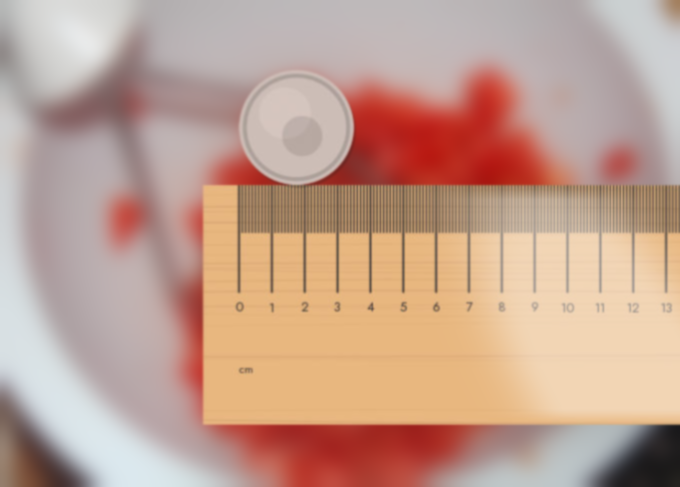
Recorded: **3.5** cm
